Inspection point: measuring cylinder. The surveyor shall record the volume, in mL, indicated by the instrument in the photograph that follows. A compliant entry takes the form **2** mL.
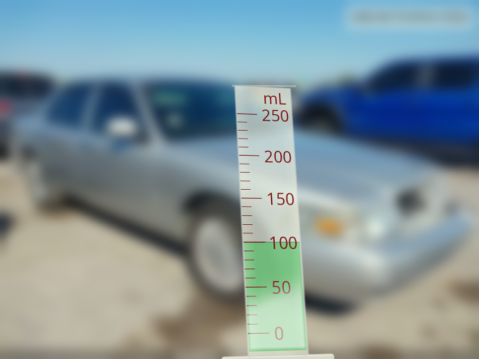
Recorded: **100** mL
